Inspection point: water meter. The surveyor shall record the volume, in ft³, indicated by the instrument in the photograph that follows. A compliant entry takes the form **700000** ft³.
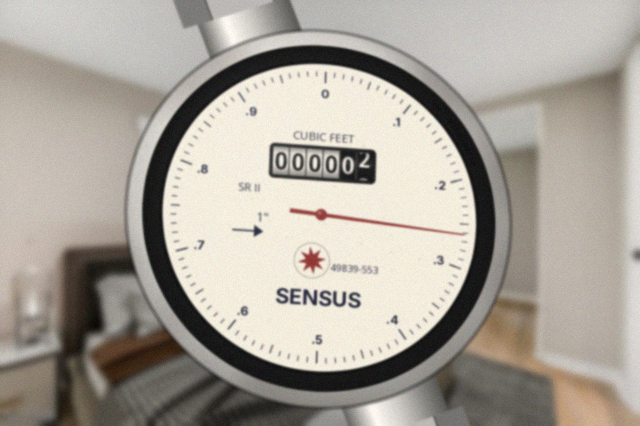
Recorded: **2.26** ft³
